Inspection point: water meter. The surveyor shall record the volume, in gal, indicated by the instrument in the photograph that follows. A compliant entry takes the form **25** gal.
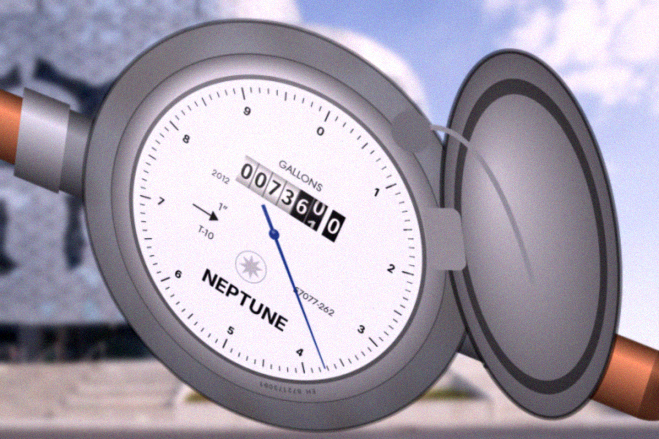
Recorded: **73603.7** gal
